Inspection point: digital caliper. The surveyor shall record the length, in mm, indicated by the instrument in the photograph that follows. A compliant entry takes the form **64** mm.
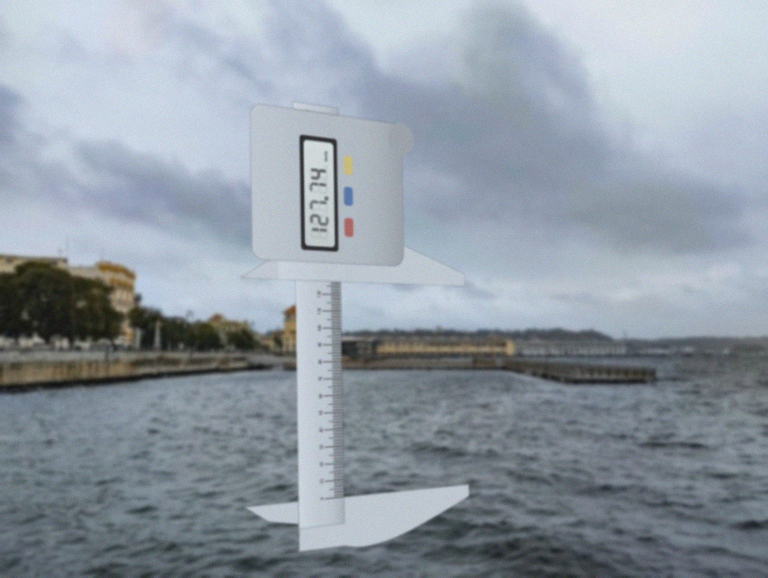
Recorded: **127.74** mm
